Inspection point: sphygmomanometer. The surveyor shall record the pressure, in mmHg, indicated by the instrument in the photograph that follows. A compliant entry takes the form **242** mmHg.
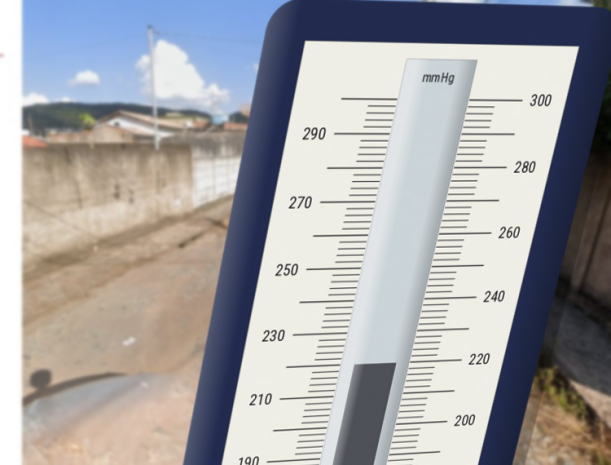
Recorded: **220** mmHg
